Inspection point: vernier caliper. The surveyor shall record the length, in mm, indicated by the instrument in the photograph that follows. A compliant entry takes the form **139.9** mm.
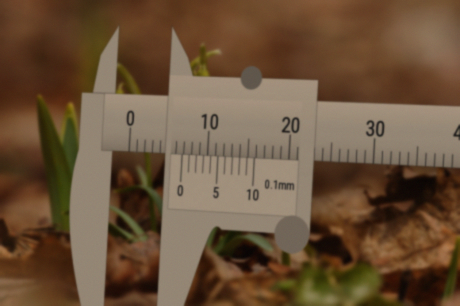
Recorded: **6.8** mm
